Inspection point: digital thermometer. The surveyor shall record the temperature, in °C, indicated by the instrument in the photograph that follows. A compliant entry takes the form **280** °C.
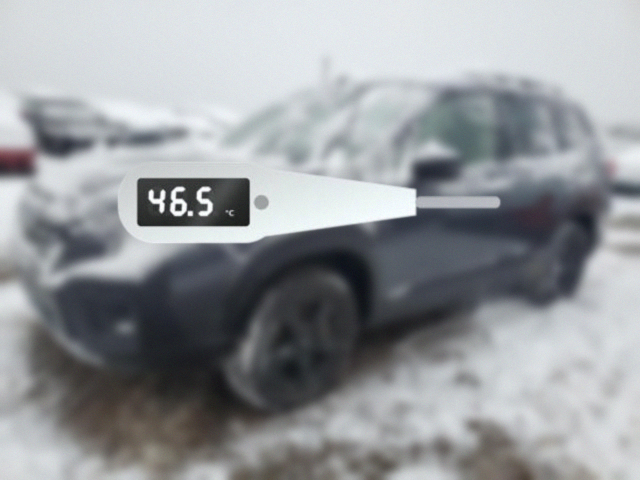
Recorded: **46.5** °C
